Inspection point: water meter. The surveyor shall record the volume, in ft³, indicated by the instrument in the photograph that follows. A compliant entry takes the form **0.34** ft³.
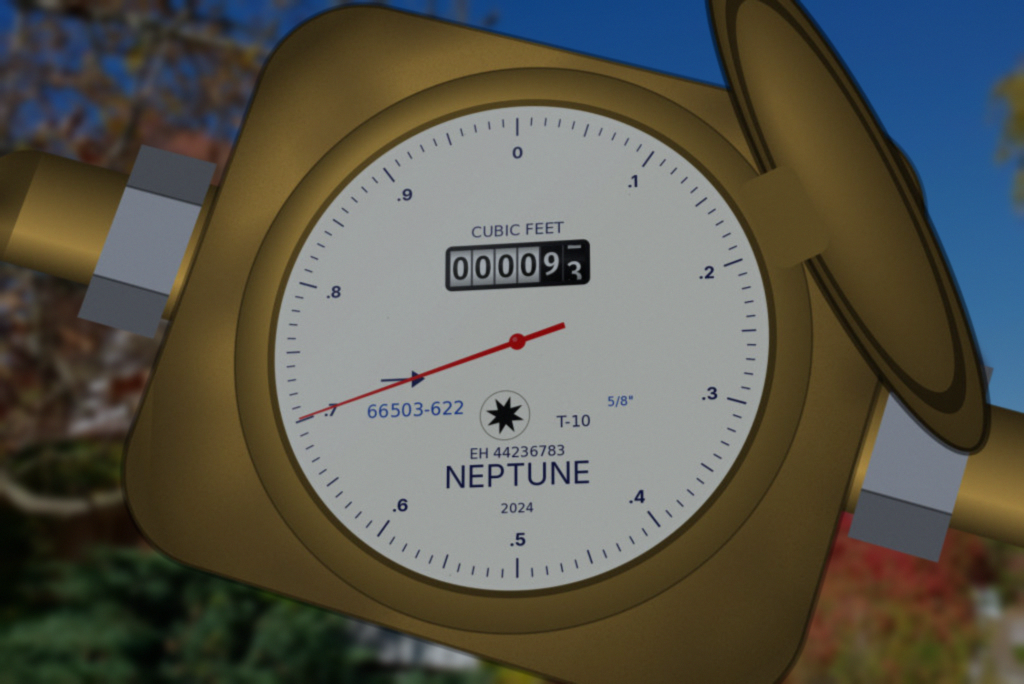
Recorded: **92.70** ft³
